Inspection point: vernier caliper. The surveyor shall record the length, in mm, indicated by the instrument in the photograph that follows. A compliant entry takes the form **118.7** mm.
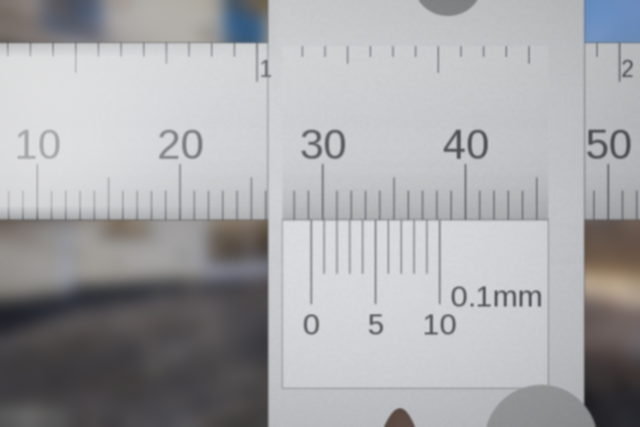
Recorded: **29.2** mm
